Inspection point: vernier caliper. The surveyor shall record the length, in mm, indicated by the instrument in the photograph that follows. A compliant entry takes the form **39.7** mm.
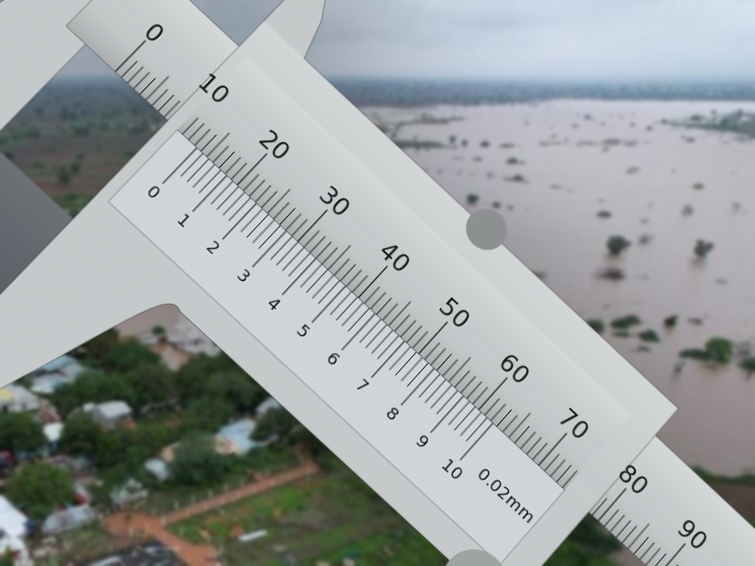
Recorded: **13.4** mm
